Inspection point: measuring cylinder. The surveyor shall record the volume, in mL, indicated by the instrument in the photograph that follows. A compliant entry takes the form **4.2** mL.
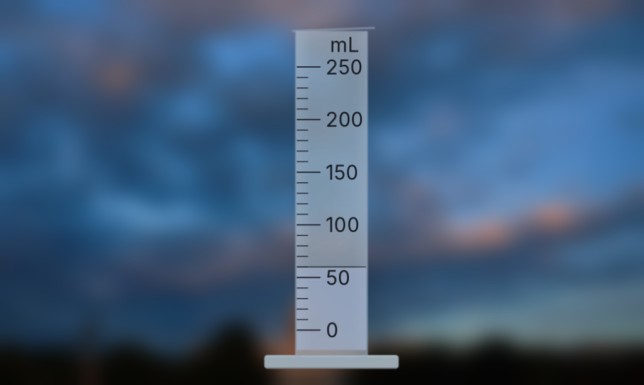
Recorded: **60** mL
